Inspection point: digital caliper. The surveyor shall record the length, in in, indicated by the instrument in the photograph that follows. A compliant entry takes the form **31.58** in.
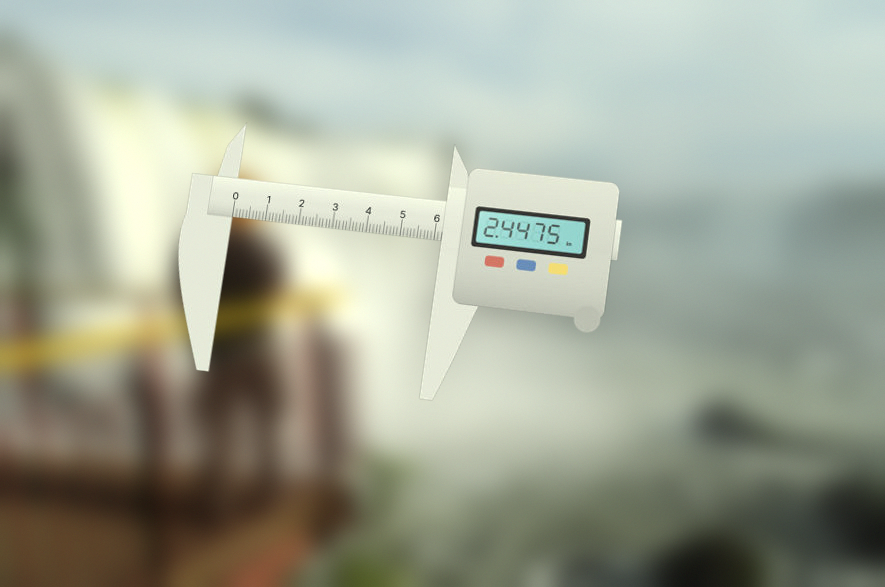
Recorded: **2.4475** in
